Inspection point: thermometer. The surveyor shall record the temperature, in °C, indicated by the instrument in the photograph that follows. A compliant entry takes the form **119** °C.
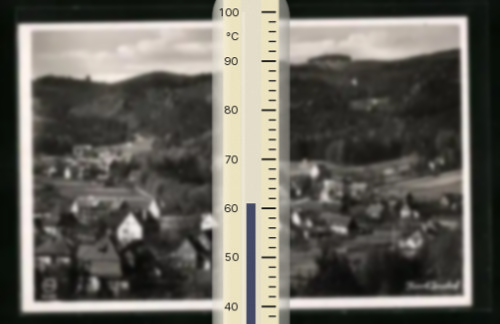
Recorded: **61** °C
